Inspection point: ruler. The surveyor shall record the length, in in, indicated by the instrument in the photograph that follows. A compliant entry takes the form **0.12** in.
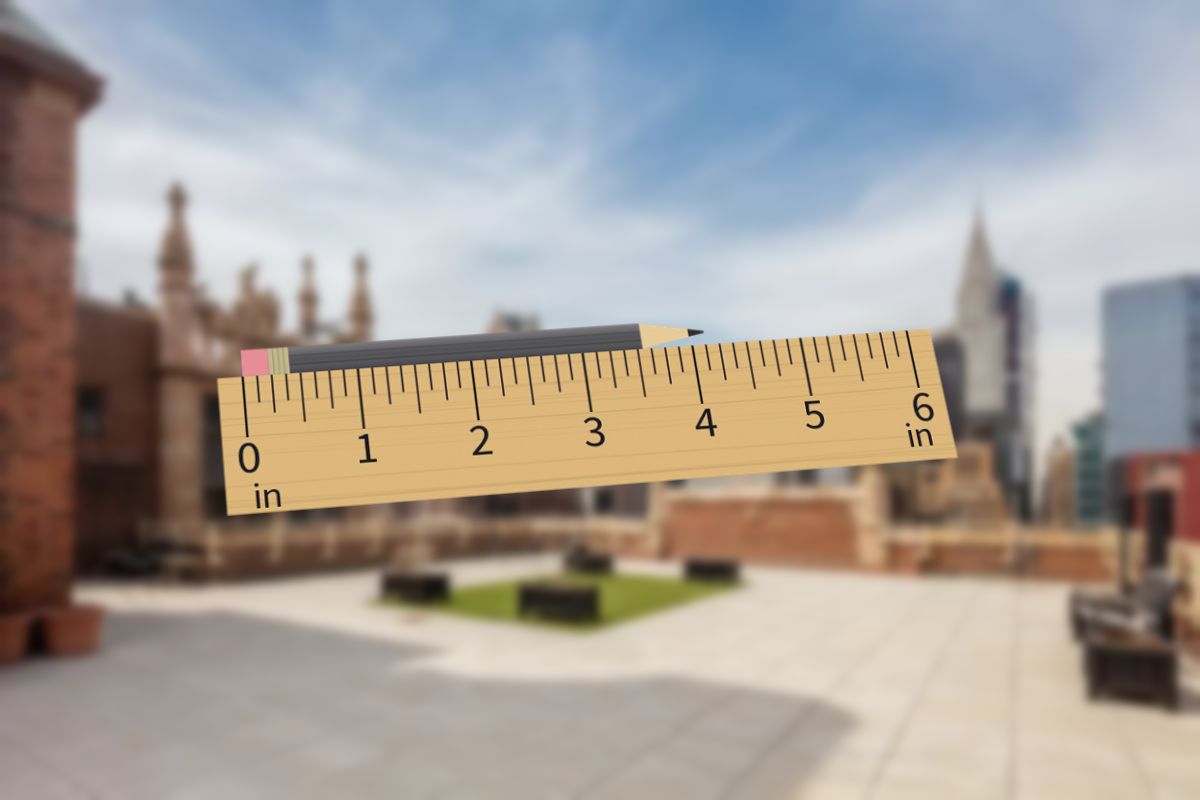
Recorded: **4.125** in
